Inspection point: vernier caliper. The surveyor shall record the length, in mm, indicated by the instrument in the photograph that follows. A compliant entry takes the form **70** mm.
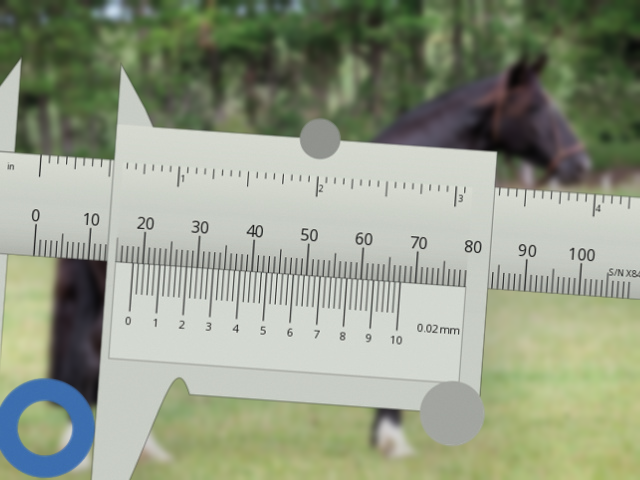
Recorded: **18.2** mm
